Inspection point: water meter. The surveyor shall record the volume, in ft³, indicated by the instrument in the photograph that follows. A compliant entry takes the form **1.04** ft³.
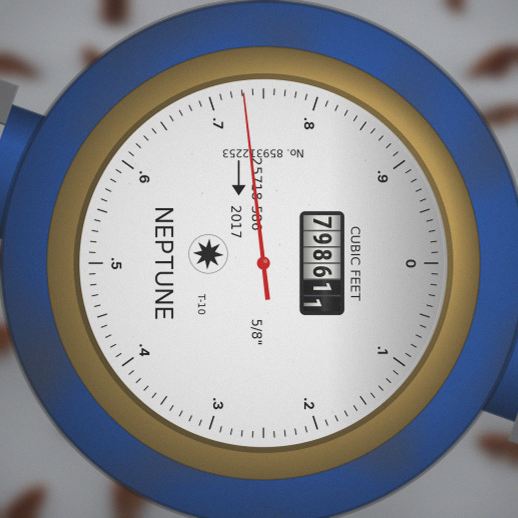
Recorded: **798610.73** ft³
